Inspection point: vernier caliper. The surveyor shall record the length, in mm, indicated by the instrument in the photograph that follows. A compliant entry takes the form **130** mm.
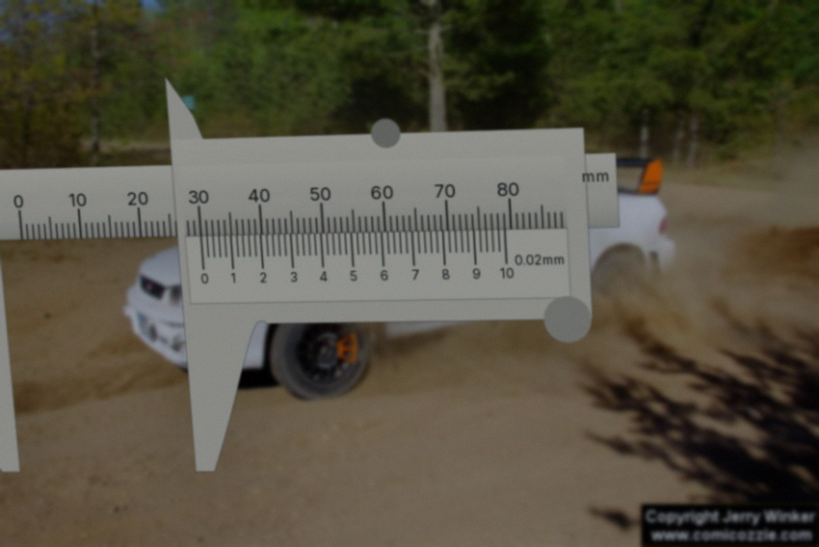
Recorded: **30.0** mm
